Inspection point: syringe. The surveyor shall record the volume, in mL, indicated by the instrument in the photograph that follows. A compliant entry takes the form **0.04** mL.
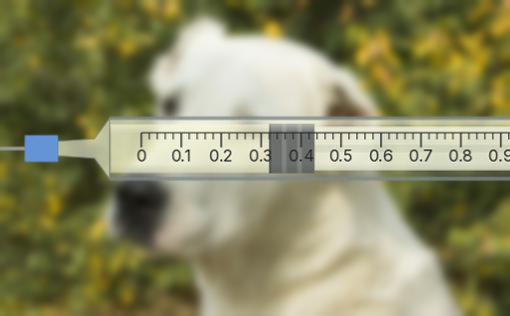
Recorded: **0.32** mL
